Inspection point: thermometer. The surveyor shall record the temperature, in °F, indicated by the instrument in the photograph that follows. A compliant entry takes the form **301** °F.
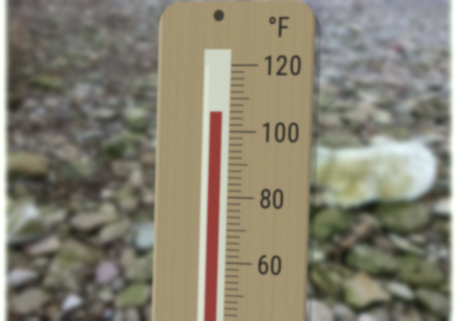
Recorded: **106** °F
